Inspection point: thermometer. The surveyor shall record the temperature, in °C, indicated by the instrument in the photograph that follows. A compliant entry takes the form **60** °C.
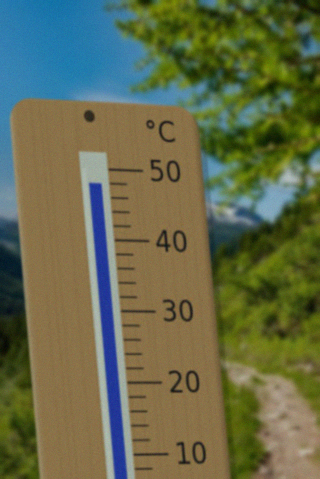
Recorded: **48** °C
